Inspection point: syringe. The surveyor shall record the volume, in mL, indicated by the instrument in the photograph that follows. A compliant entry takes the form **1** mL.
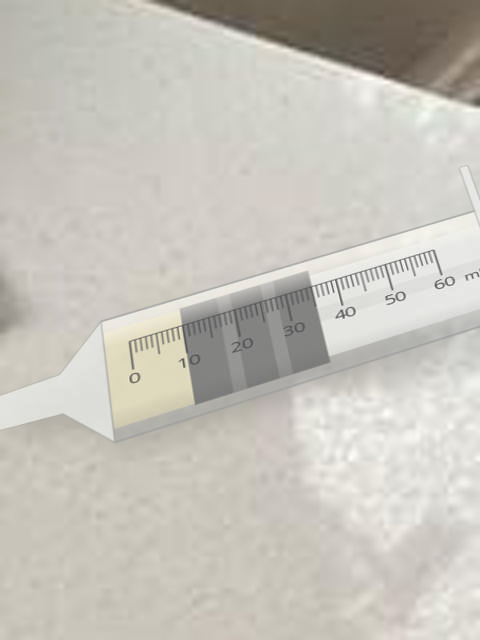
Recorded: **10** mL
